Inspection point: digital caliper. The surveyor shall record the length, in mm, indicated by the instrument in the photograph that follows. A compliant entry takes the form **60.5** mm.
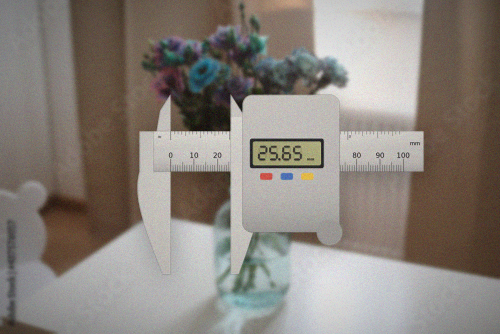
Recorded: **25.65** mm
